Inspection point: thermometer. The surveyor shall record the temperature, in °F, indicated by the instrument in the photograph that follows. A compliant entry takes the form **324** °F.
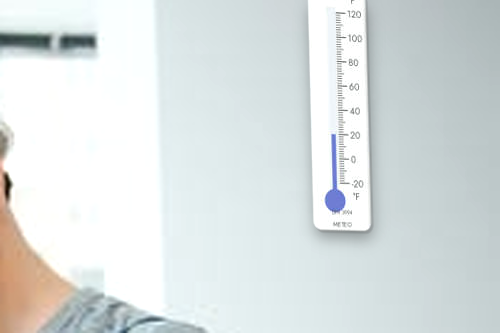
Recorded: **20** °F
